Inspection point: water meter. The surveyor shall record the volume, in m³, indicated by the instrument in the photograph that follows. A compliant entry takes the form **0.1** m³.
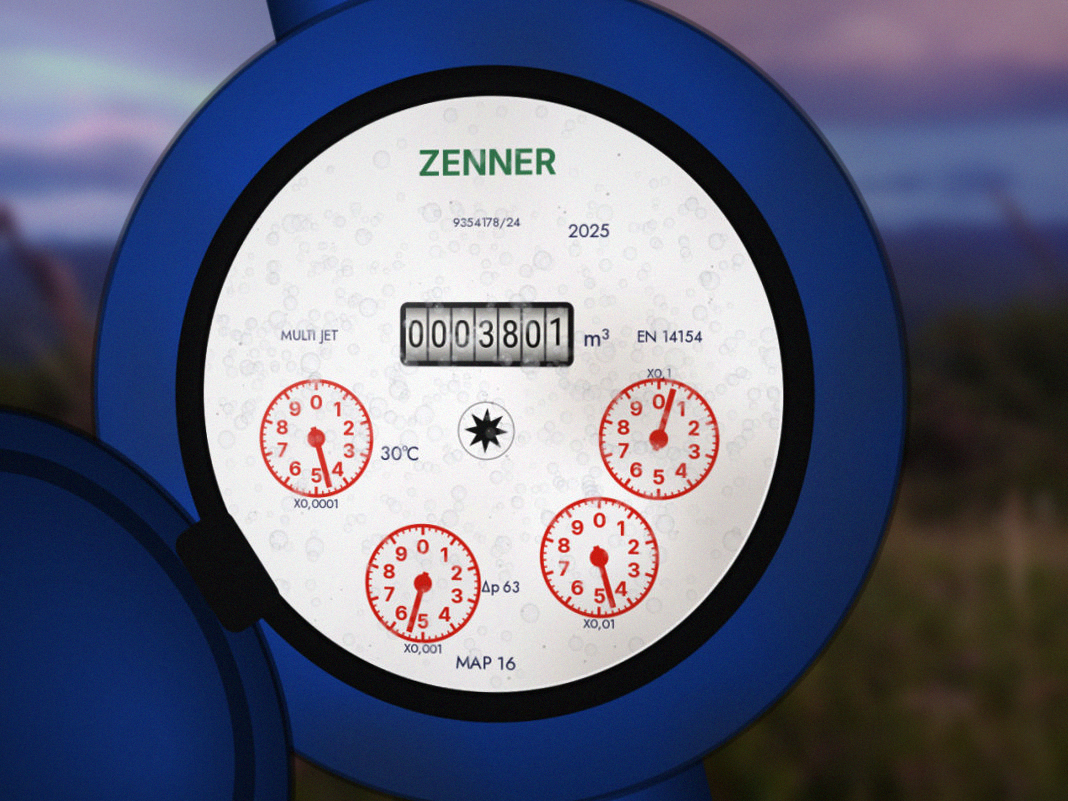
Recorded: **3801.0454** m³
